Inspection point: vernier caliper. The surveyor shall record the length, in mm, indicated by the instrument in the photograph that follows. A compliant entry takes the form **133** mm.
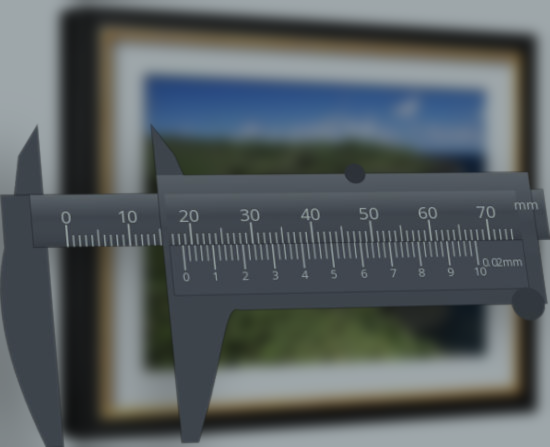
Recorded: **18.5** mm
